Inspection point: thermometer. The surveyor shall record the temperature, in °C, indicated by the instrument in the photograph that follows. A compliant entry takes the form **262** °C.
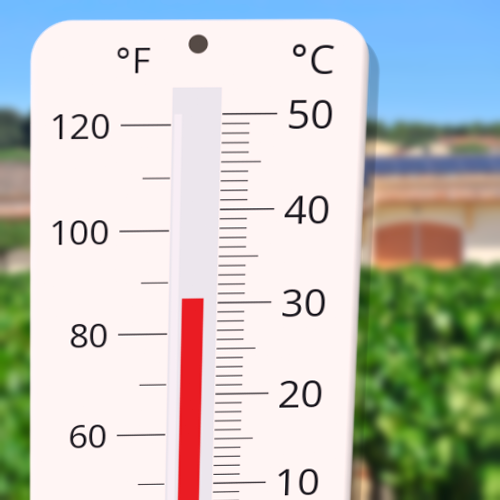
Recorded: **30.5** °C
